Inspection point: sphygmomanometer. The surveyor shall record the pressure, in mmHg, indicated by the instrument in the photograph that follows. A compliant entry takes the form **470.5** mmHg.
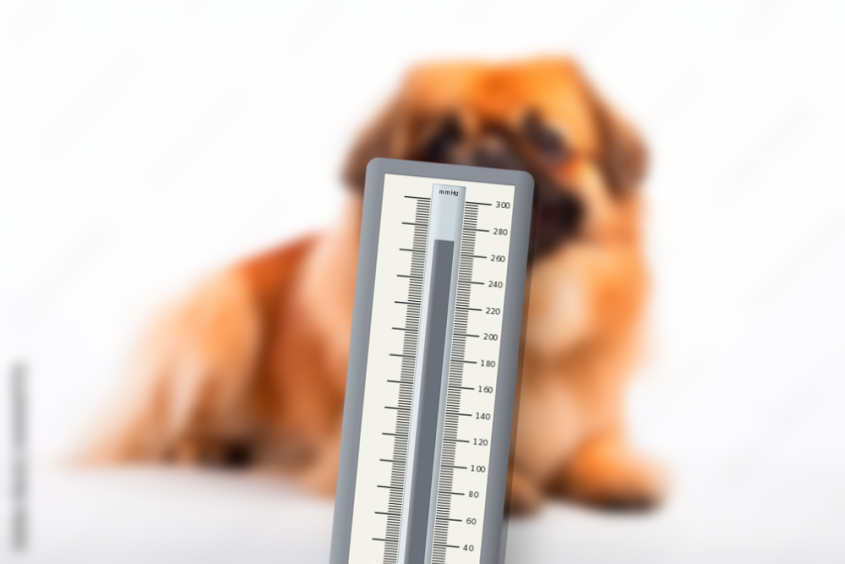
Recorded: **270** mmHg
